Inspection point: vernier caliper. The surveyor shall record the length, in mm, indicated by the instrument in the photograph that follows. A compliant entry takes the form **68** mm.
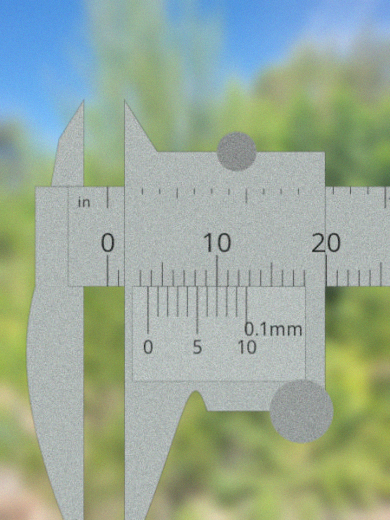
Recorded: **3.7** mm
